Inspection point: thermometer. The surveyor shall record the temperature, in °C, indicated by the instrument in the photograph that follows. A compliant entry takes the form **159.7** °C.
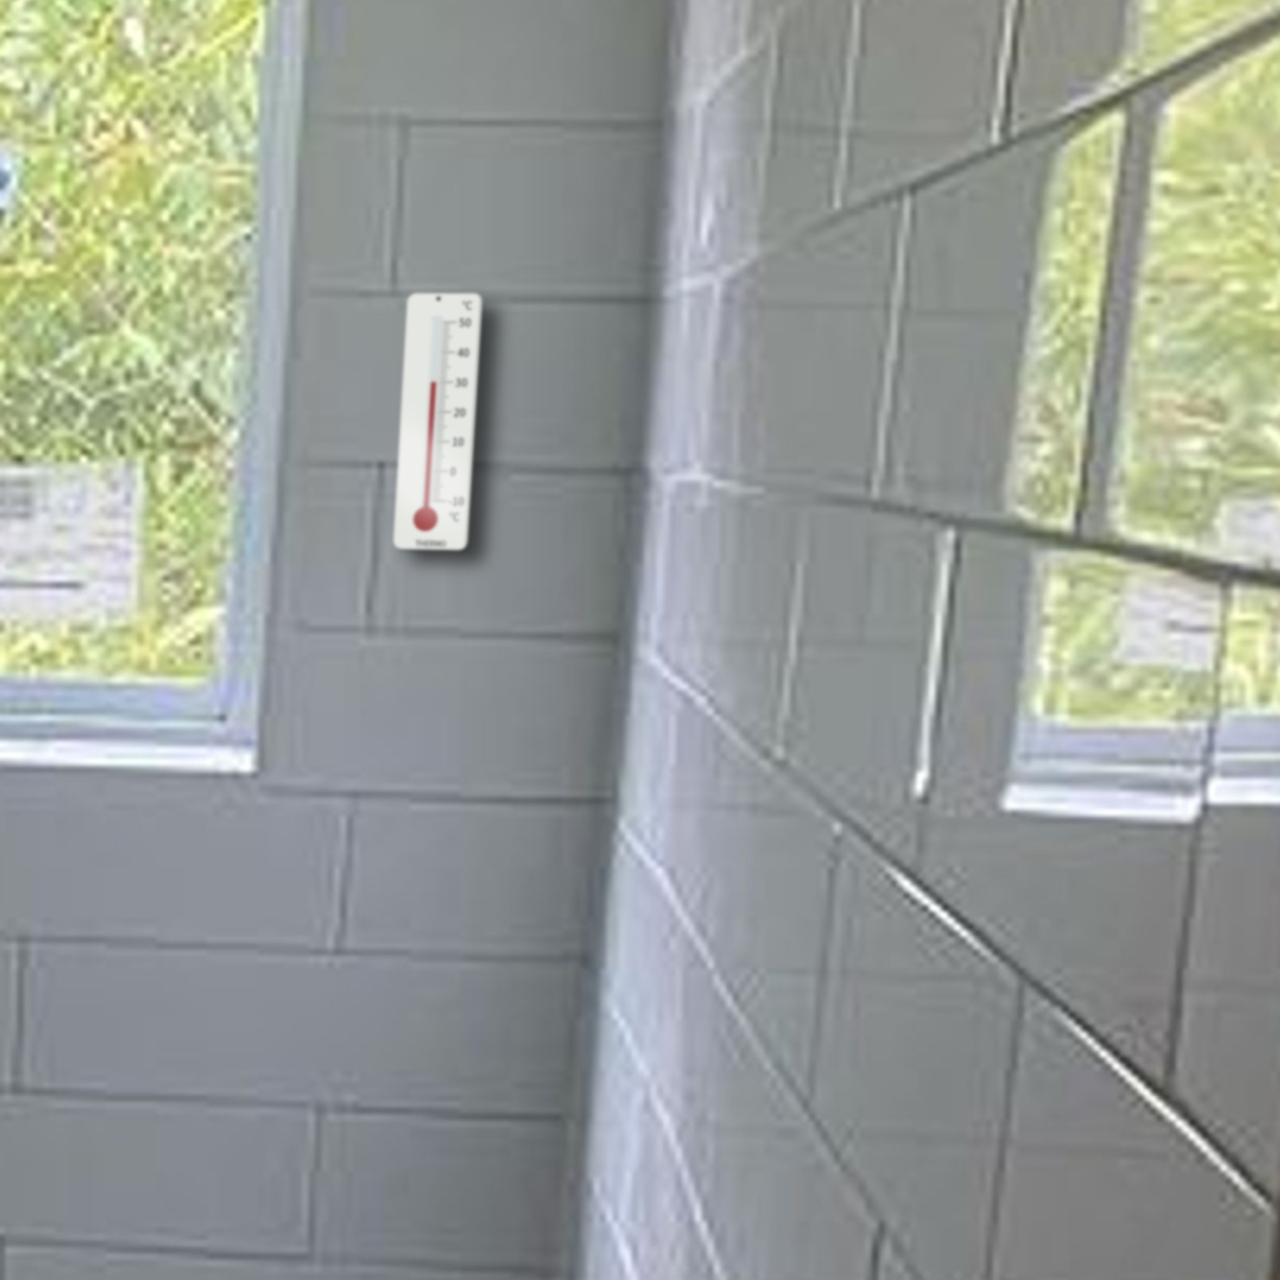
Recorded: **30** °C
